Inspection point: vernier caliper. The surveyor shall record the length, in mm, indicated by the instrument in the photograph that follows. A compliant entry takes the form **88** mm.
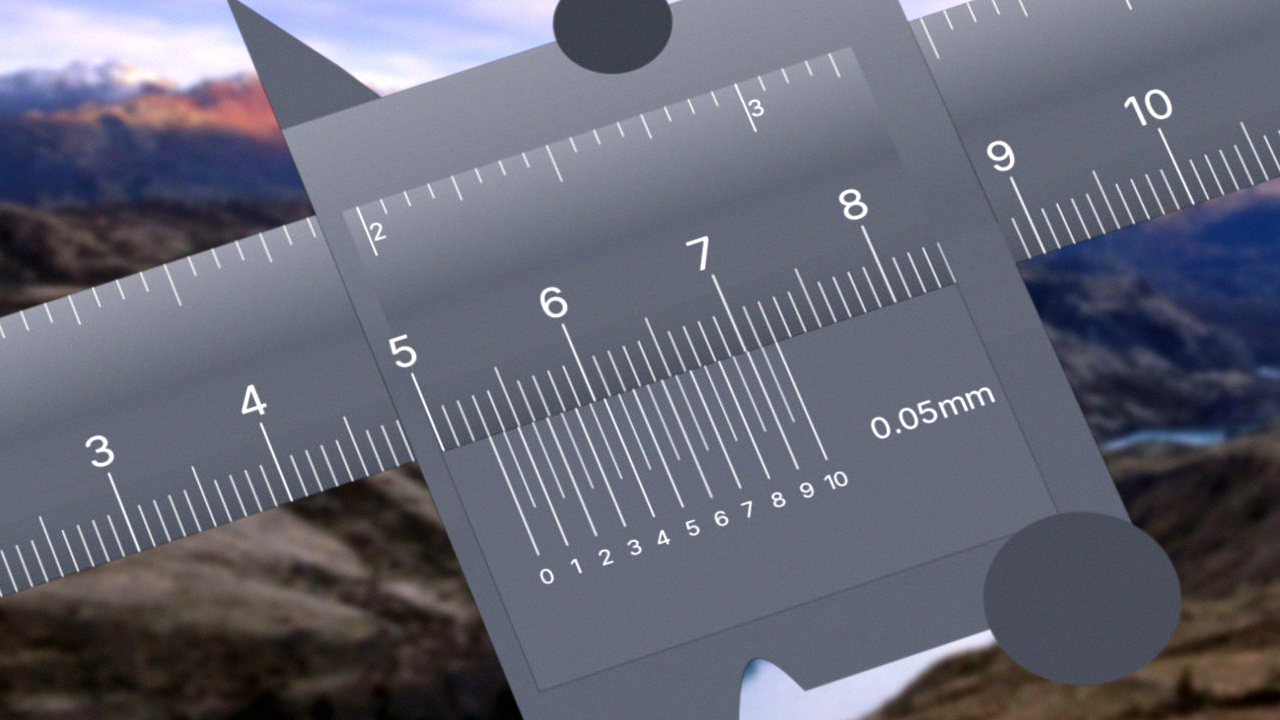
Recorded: **53.0** mm
